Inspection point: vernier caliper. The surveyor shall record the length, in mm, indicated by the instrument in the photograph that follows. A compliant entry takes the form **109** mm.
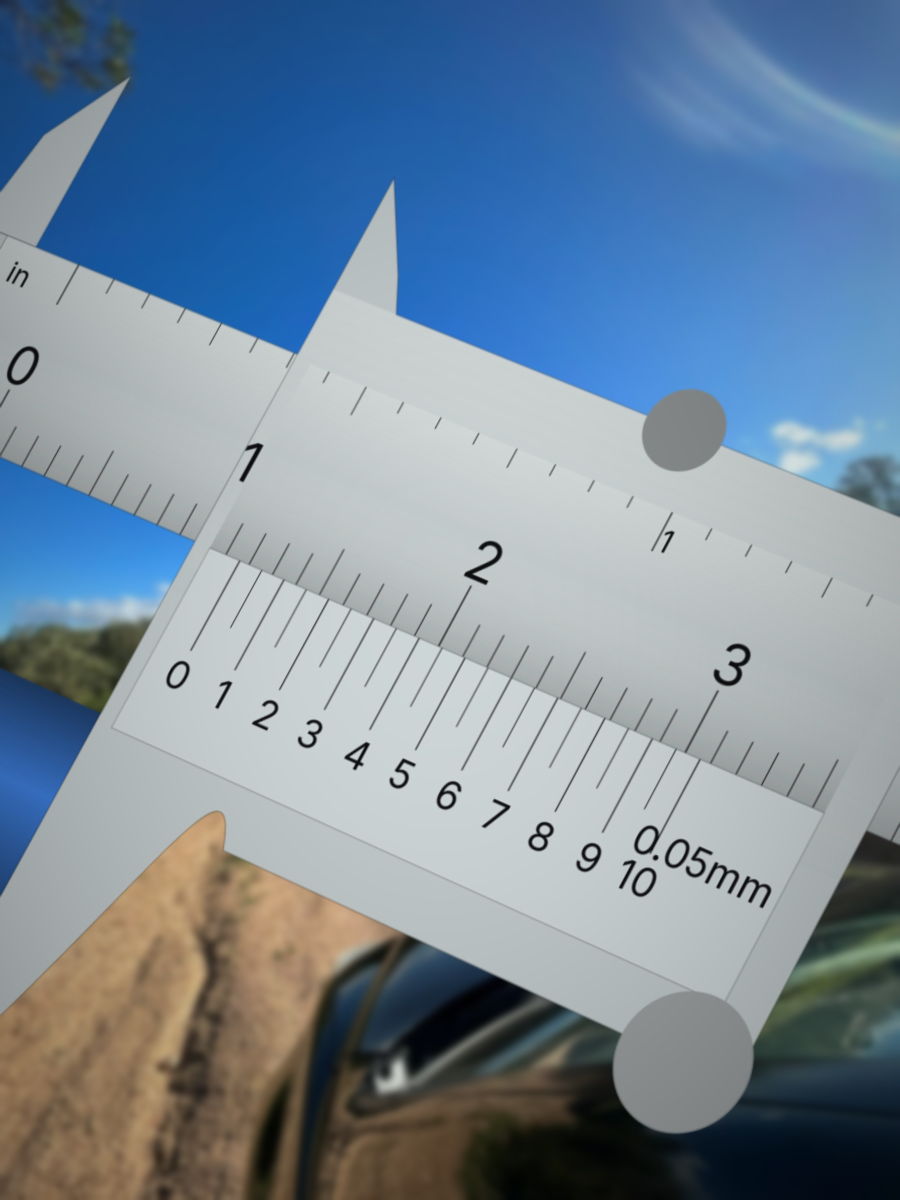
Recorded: **11.6** mm
